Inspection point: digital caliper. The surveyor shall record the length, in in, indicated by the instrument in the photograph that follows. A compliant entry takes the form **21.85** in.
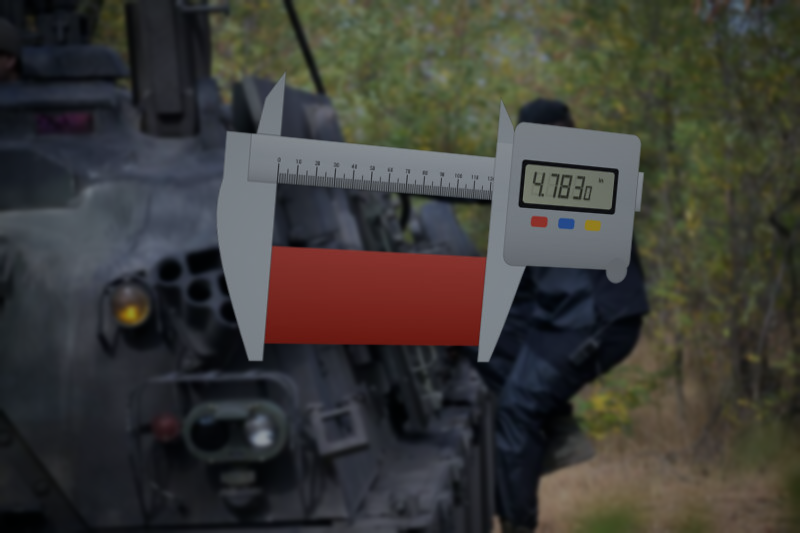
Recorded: **4.7830** in
